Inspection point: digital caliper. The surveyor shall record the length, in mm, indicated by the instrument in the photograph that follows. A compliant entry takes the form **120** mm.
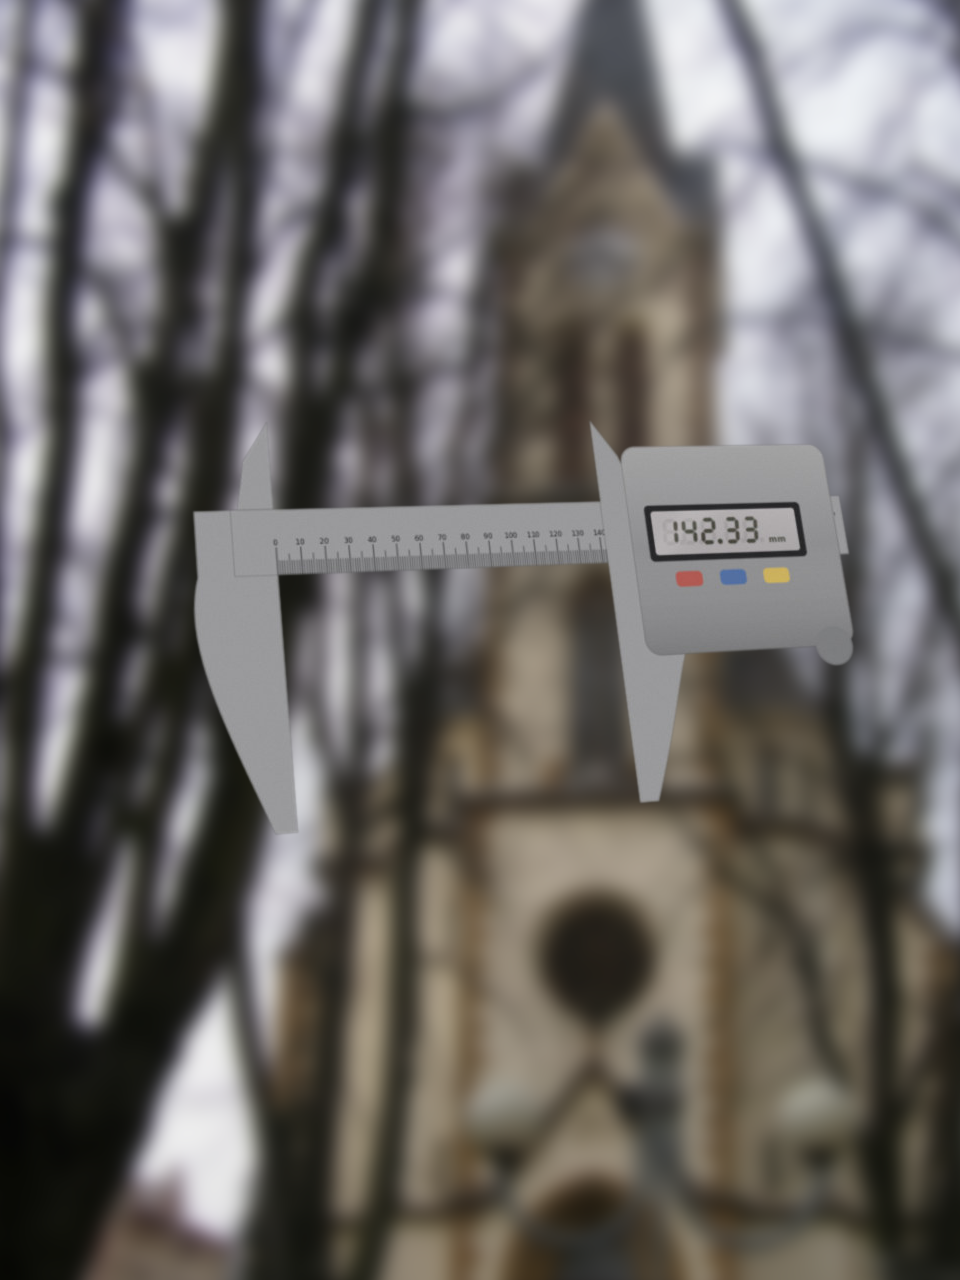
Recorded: **142.33** mm
